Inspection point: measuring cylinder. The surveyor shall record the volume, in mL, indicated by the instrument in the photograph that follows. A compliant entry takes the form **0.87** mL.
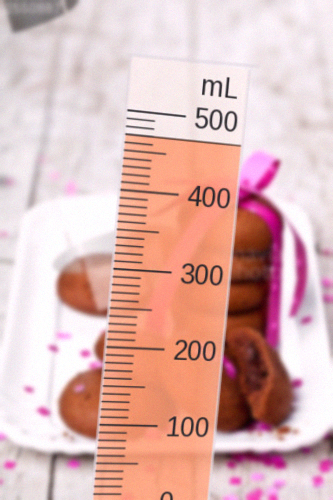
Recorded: **470** mL
